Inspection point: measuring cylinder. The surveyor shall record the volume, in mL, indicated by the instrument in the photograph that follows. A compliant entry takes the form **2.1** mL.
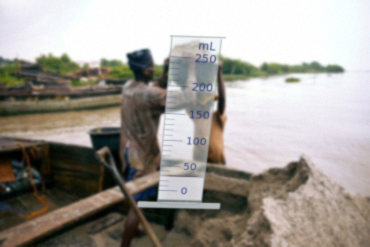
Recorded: **30** mL
